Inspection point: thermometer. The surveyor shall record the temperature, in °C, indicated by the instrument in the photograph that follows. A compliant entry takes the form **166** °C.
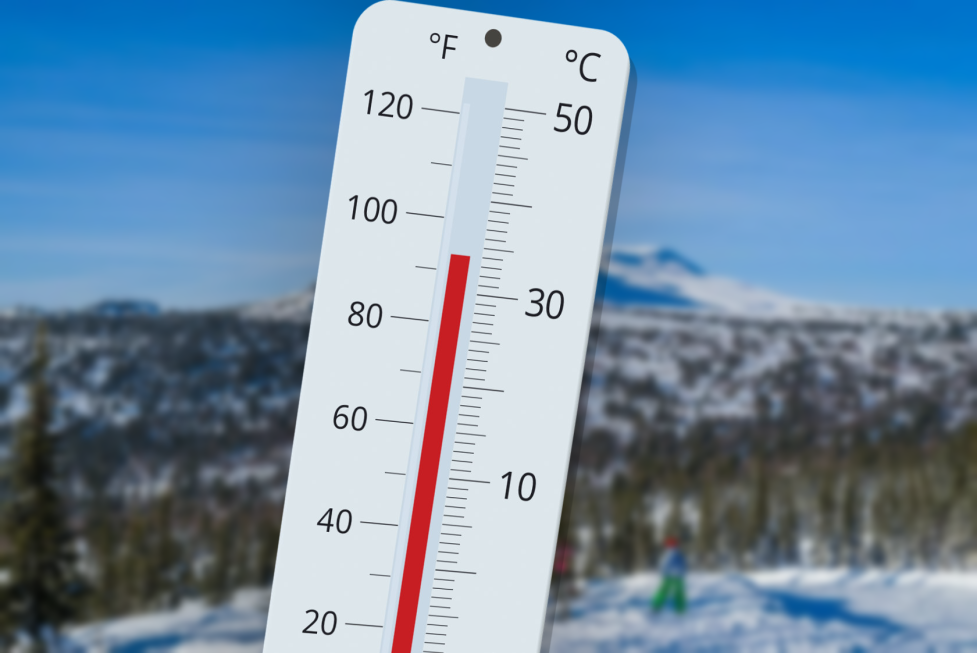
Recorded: **34** °C
